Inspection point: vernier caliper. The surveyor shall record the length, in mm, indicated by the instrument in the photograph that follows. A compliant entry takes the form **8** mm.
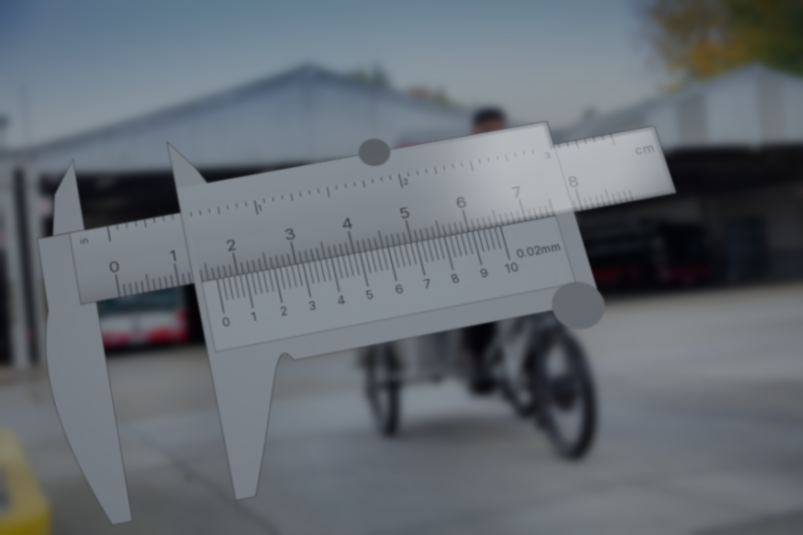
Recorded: **16.5** mm
